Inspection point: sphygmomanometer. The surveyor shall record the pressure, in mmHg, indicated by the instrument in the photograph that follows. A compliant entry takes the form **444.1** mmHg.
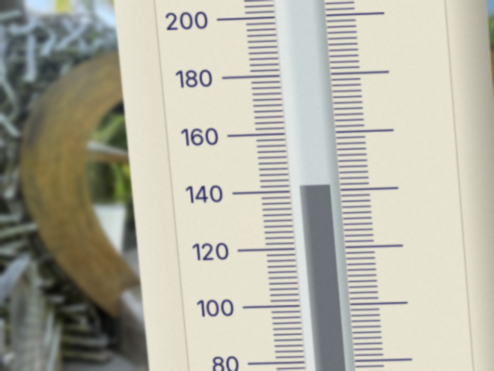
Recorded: **142** mmHg
